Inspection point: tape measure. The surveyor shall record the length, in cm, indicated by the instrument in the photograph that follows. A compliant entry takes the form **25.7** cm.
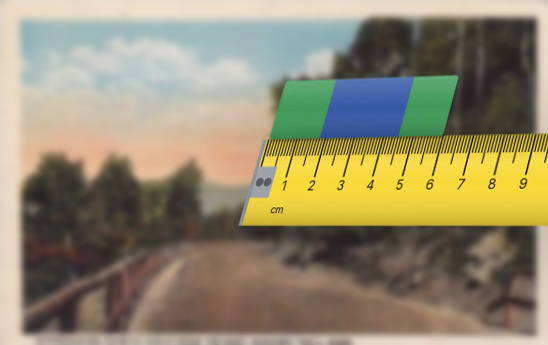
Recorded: **6** cm
